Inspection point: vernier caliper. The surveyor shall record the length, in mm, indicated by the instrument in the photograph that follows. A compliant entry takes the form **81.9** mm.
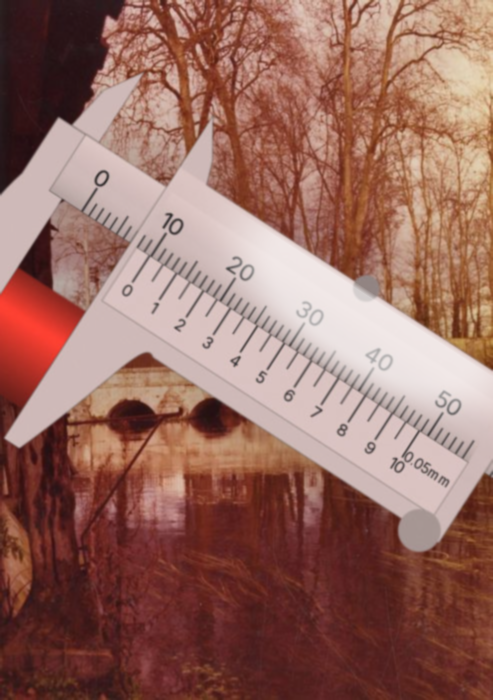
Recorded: **9.8** mm
